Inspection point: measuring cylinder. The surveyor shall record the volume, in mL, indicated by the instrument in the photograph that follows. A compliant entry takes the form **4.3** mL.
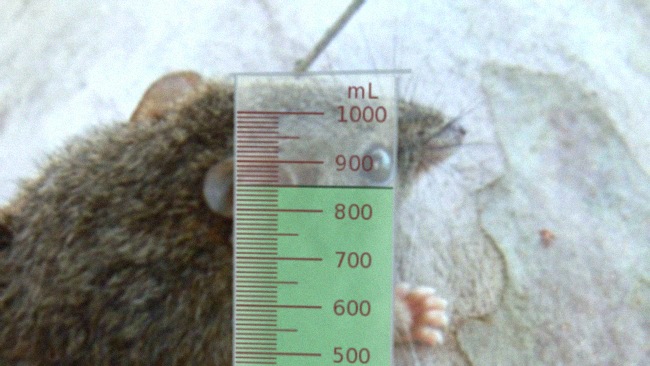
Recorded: **850** mL
